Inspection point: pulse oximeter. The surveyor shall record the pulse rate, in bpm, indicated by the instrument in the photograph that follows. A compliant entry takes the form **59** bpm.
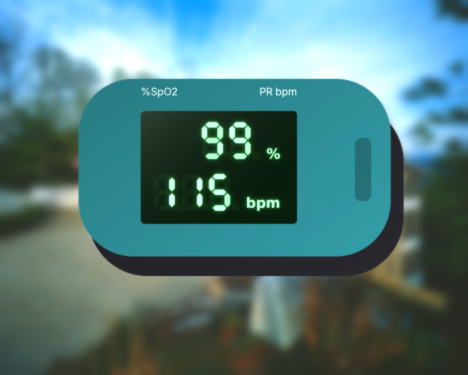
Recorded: **115** bpm
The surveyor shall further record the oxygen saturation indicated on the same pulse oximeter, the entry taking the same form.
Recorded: **99** %
